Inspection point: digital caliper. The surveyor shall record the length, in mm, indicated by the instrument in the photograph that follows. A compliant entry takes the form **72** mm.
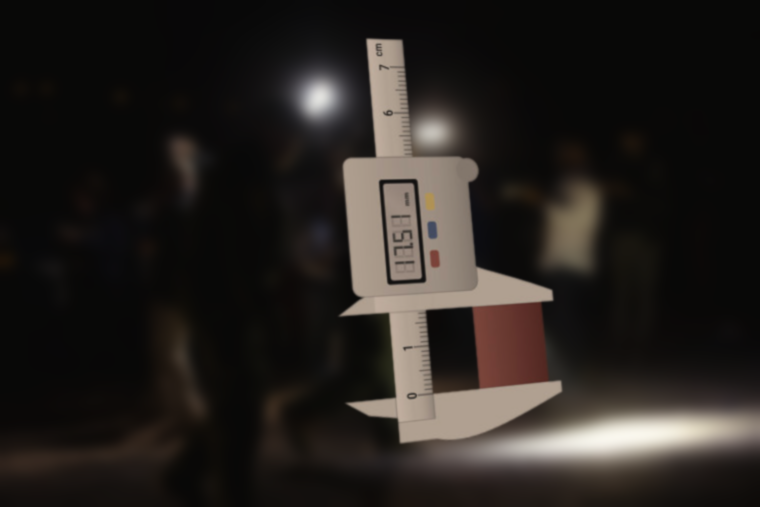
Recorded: **17.51** mm
